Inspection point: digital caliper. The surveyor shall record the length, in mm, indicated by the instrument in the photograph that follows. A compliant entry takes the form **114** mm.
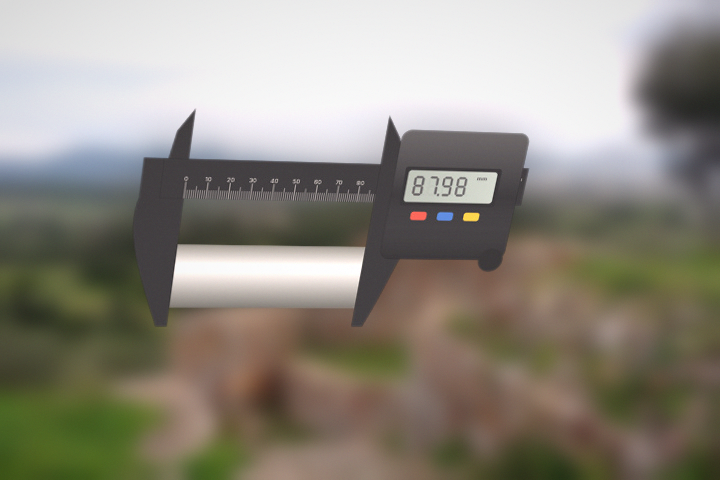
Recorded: **87.98** mm
